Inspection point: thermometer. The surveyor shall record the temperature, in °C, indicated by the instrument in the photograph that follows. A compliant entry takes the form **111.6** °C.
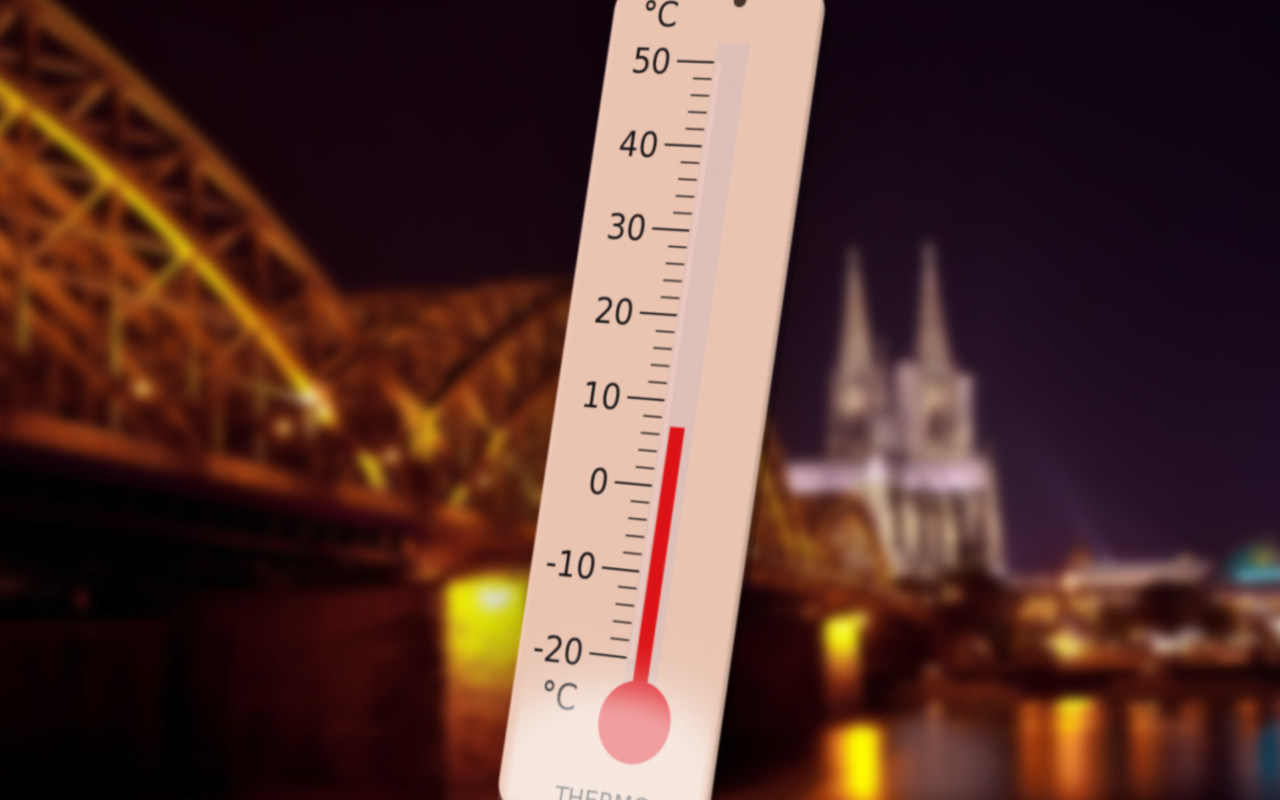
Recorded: **7** °C
